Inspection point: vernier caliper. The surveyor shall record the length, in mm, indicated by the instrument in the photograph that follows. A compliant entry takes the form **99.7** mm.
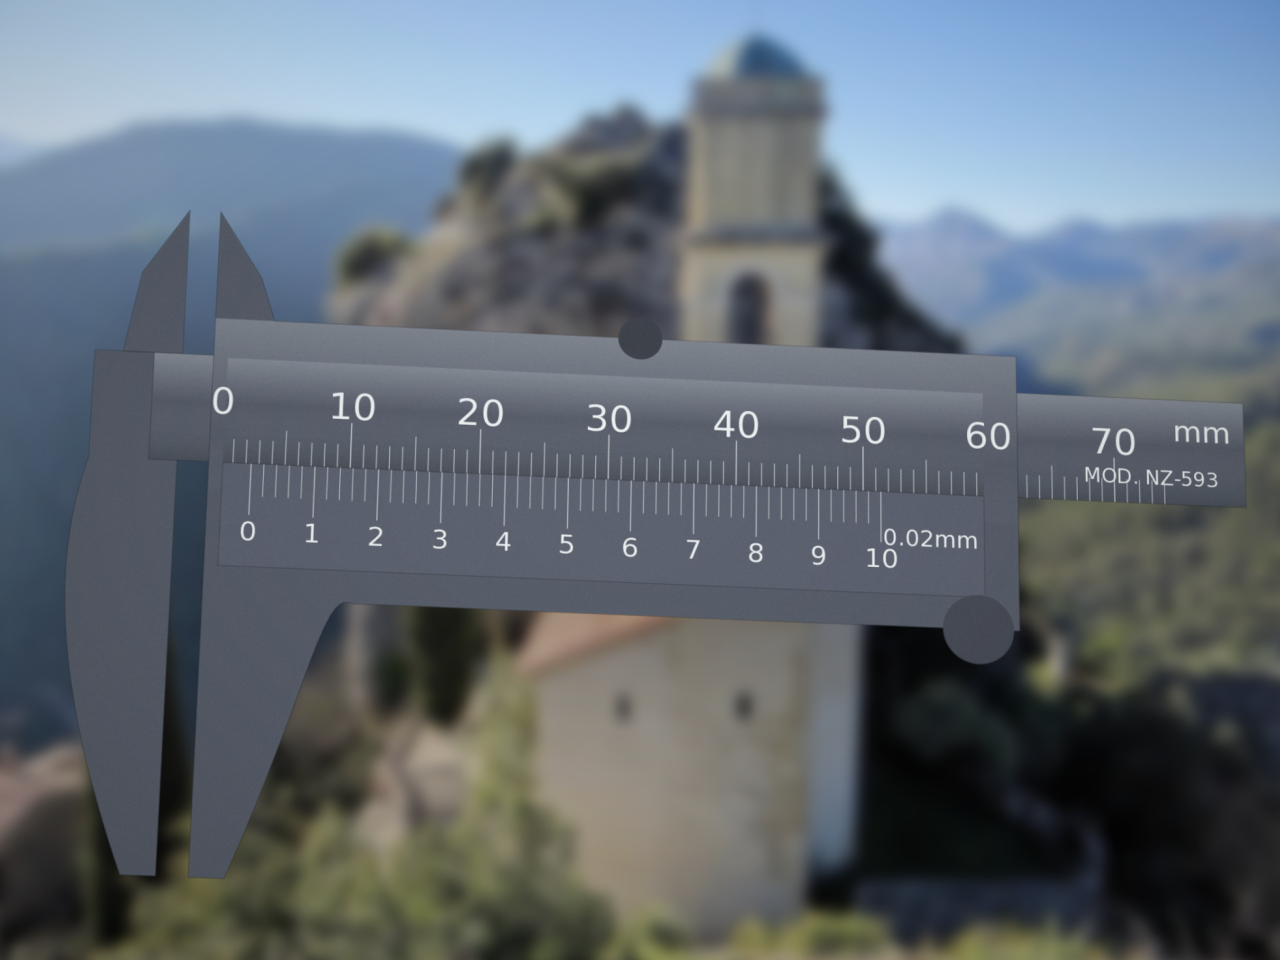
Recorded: **2.4** mm
